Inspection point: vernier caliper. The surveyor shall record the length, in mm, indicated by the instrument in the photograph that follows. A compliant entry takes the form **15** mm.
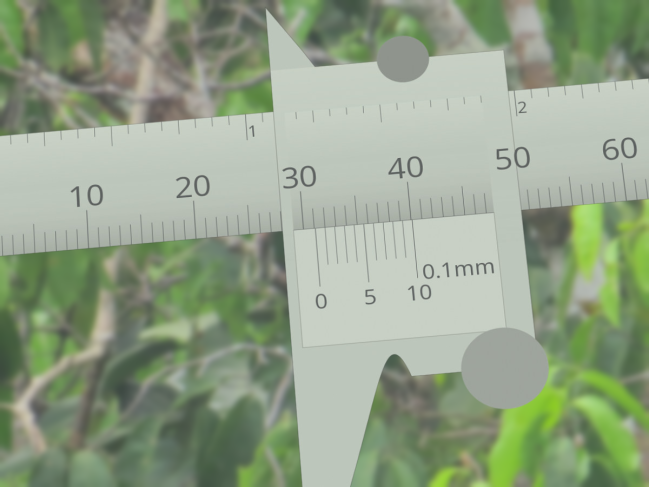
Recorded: **31.1** mm
